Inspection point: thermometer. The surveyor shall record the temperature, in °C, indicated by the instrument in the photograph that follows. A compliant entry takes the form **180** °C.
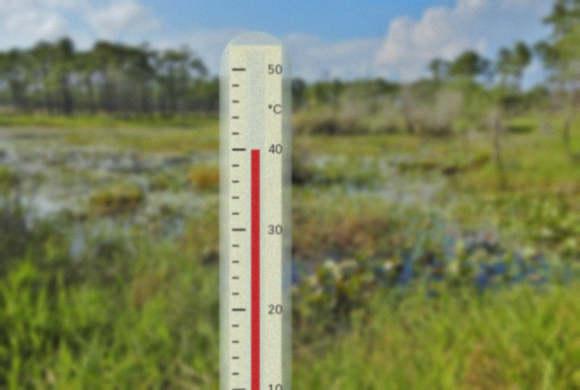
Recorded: **40** °C
